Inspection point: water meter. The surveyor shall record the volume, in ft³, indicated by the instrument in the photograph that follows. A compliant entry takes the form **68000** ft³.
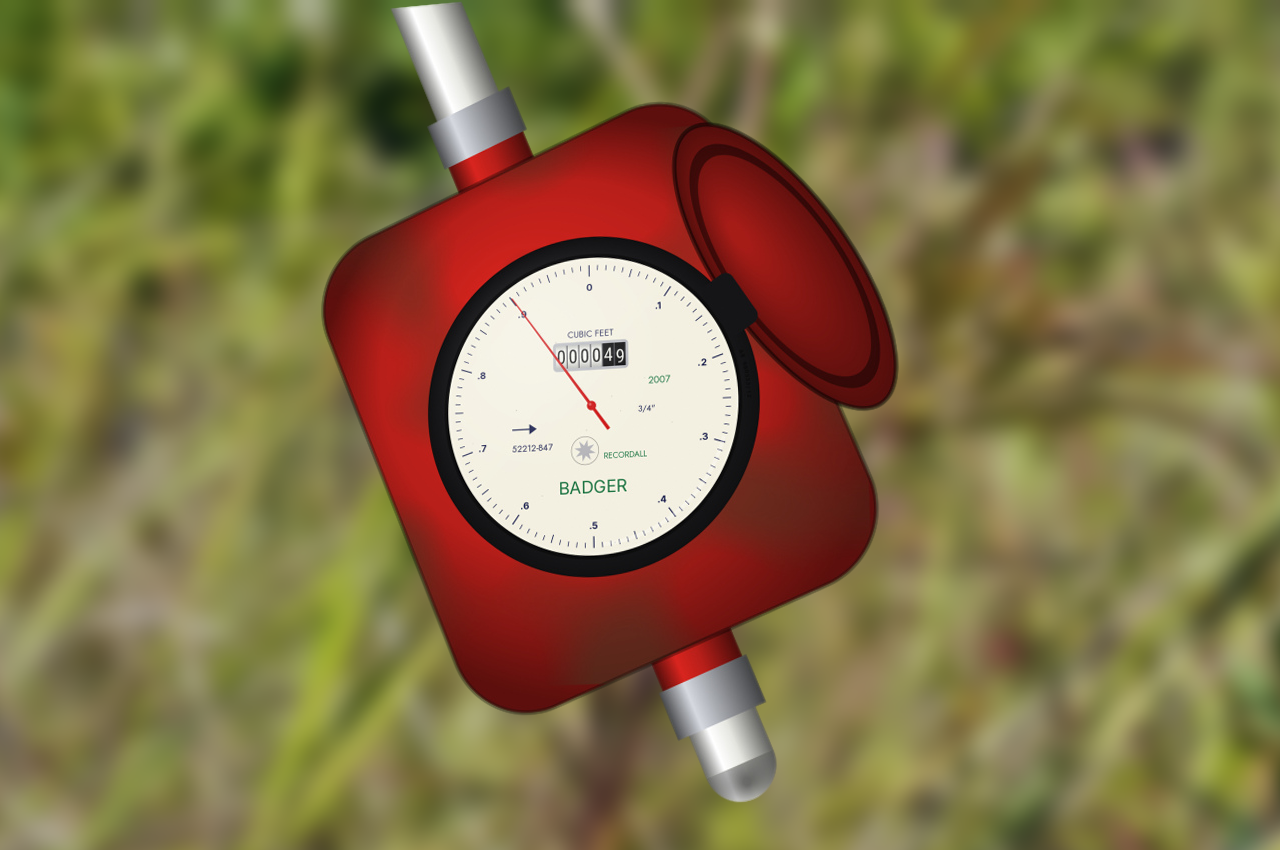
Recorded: **48.90** ft³
